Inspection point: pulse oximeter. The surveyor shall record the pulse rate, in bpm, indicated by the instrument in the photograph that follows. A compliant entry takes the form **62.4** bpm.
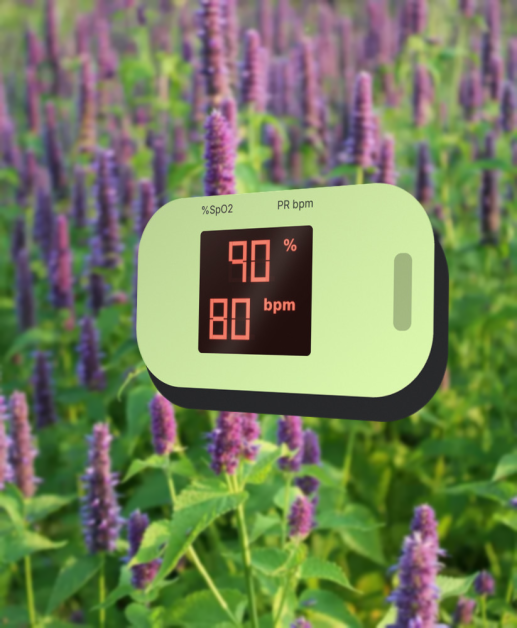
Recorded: **80** bpm
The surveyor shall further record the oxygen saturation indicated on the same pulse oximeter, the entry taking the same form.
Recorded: **90** %
